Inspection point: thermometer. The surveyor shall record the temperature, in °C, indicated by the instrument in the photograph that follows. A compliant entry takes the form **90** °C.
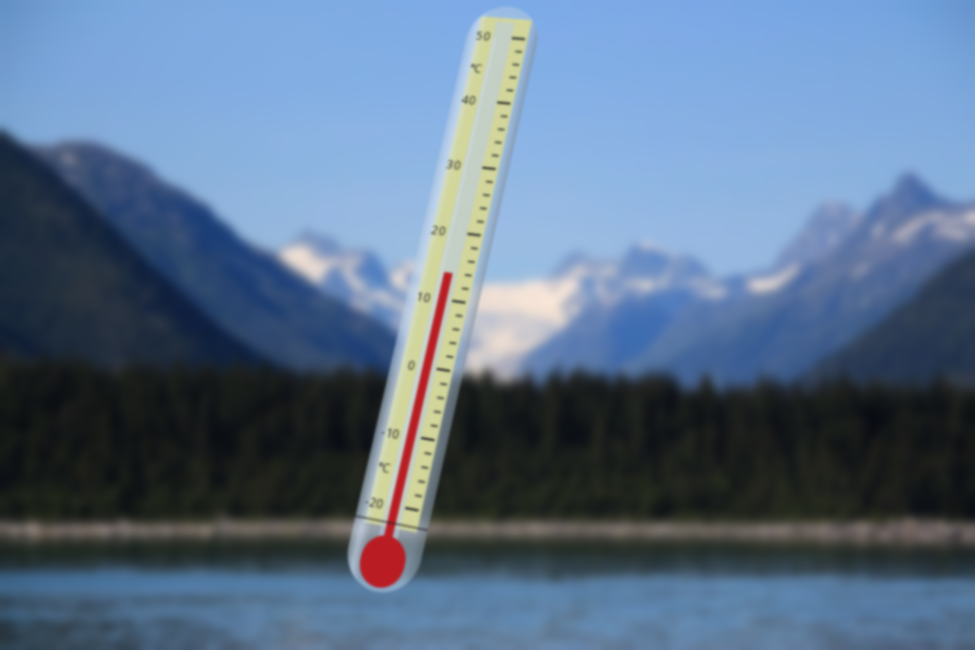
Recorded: **14** °C
